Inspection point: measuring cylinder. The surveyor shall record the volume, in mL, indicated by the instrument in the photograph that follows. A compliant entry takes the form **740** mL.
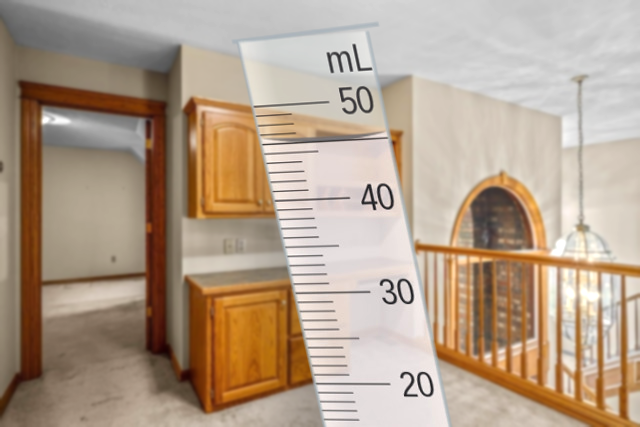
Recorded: **46** mL
